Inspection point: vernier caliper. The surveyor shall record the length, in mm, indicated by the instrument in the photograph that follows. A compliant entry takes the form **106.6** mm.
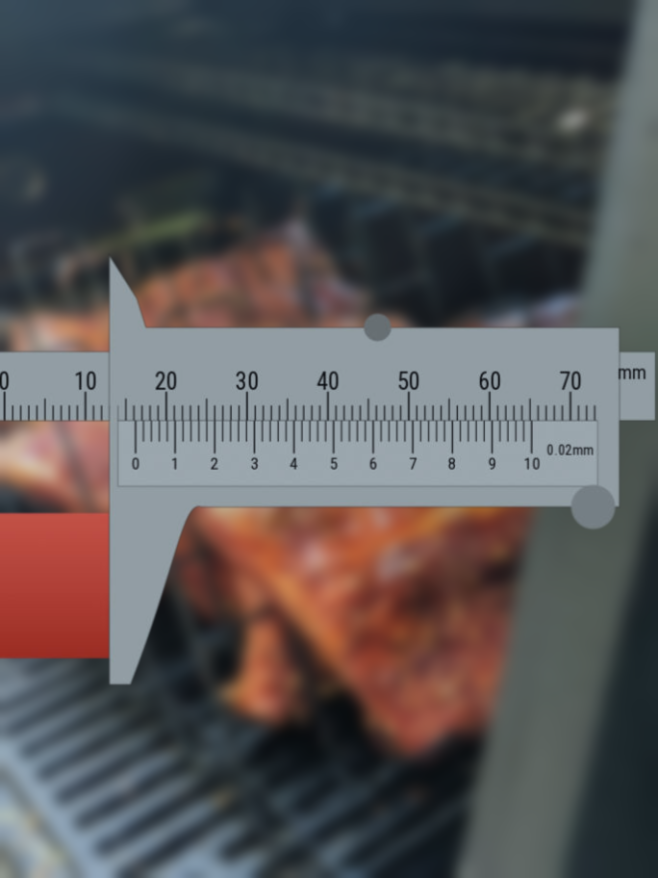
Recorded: **16.2** mm
